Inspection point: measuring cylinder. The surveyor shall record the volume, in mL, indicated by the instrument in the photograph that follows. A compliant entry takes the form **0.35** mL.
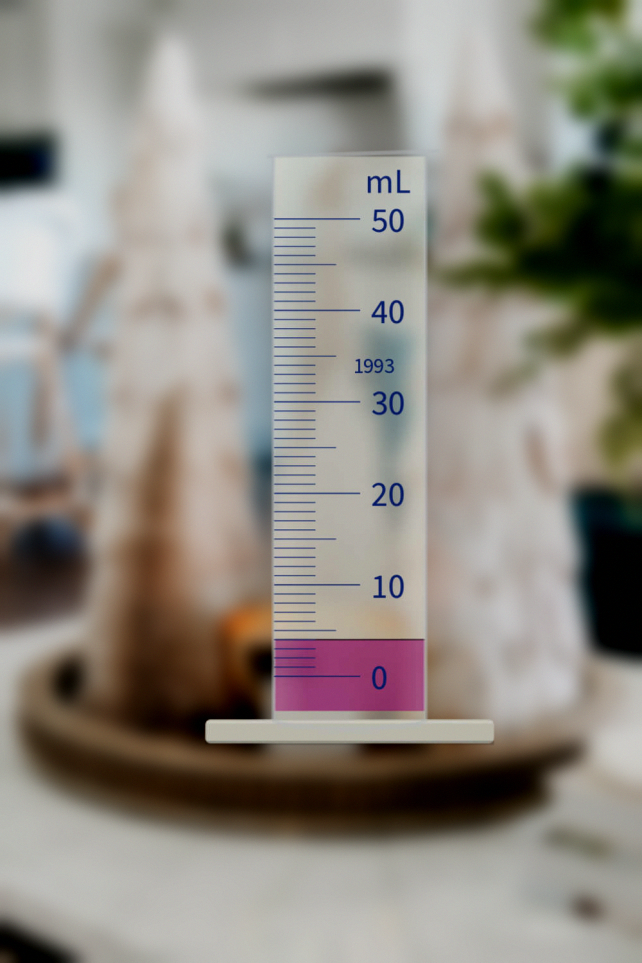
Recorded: **4** mL
